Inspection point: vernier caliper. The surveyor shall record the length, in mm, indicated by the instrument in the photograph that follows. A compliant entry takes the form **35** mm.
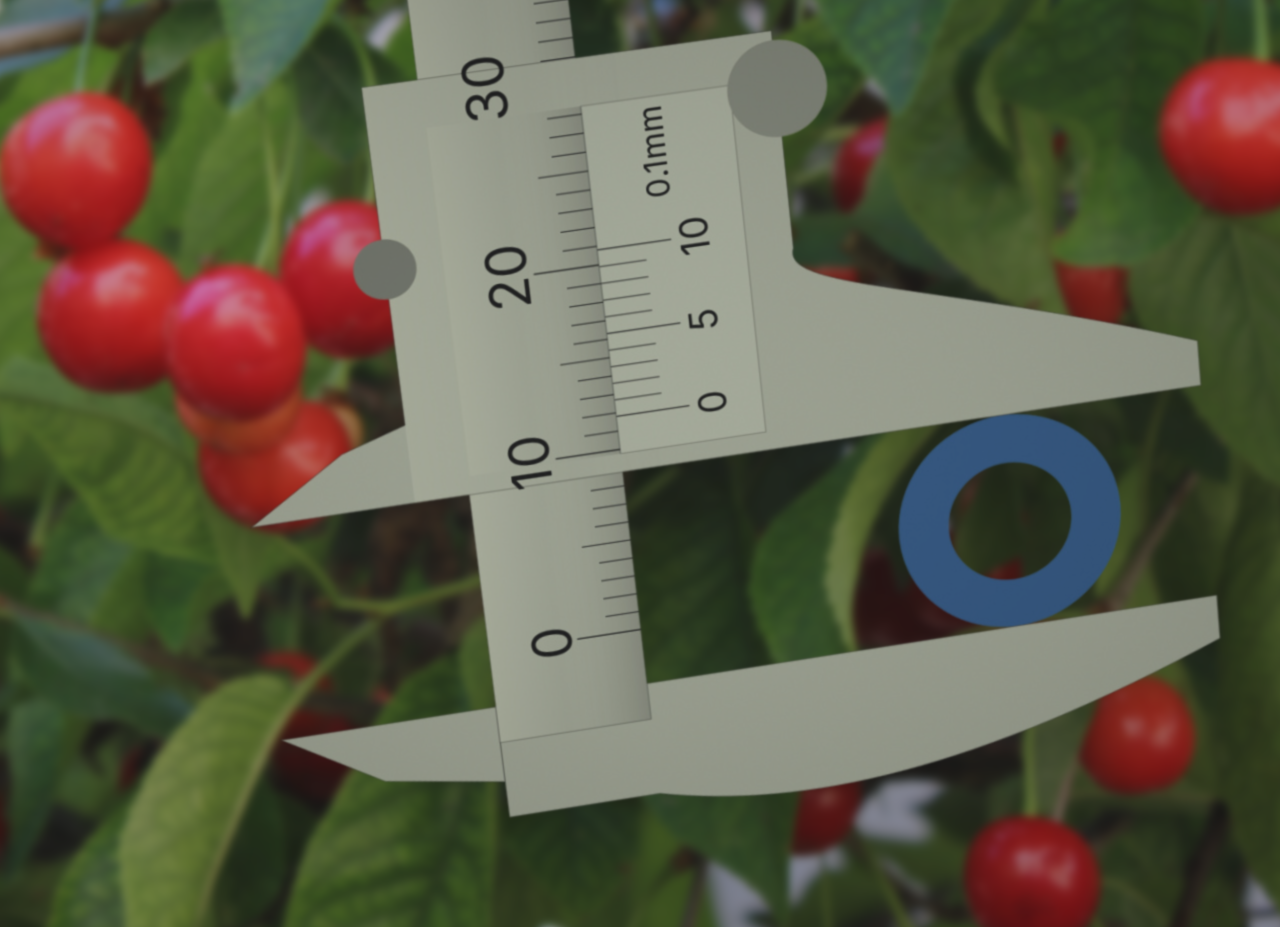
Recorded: **11.8** mm
